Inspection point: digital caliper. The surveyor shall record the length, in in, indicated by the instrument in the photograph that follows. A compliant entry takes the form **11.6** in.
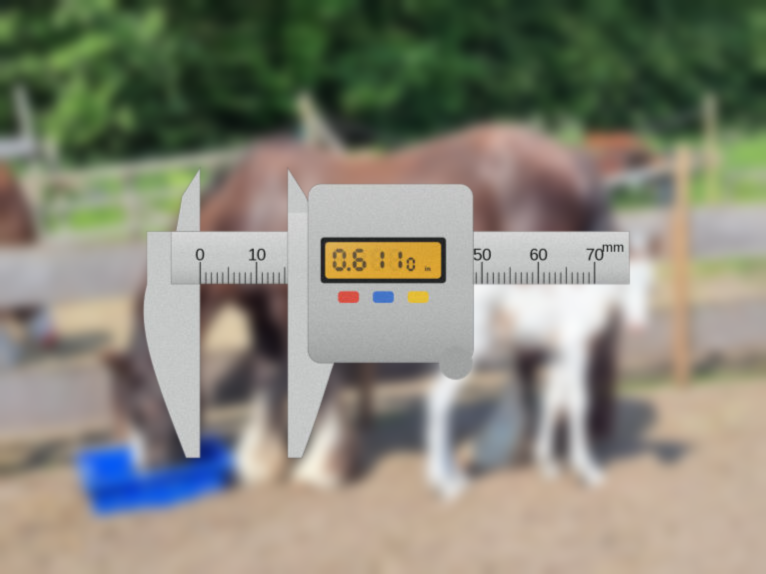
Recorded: **0.6110** in
